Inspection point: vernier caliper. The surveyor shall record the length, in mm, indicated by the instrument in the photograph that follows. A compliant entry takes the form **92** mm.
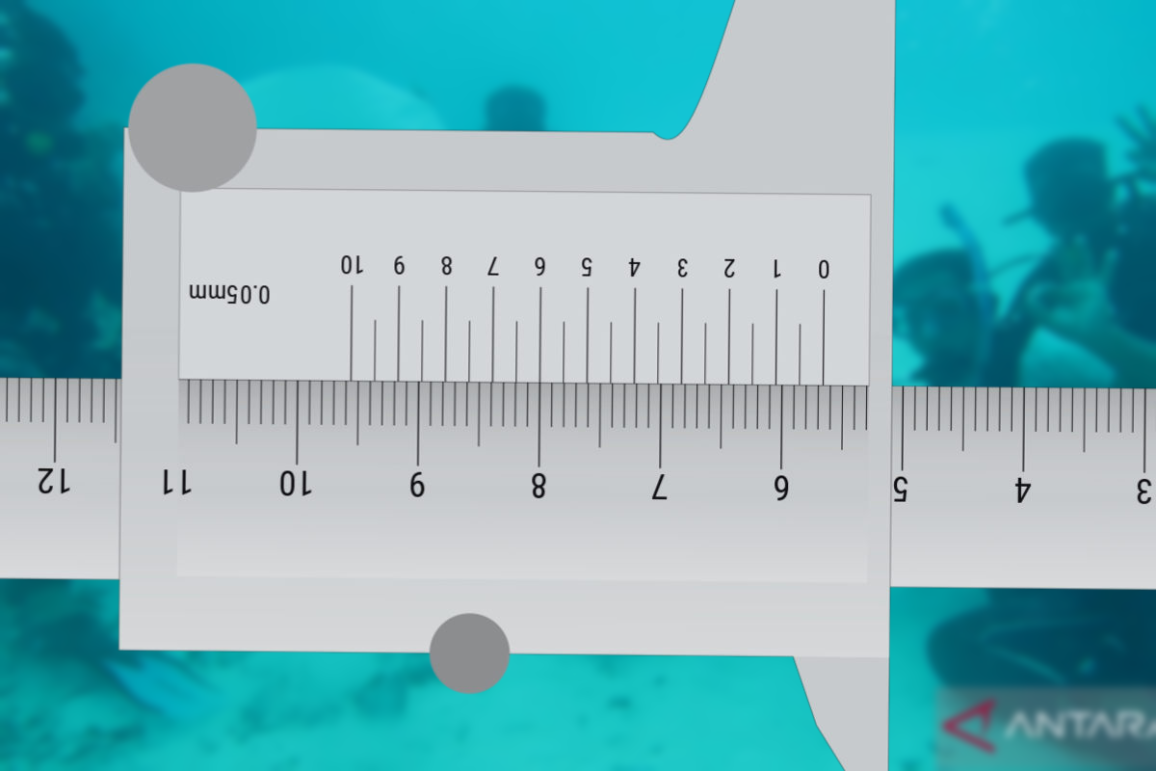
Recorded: **56.6** mm
